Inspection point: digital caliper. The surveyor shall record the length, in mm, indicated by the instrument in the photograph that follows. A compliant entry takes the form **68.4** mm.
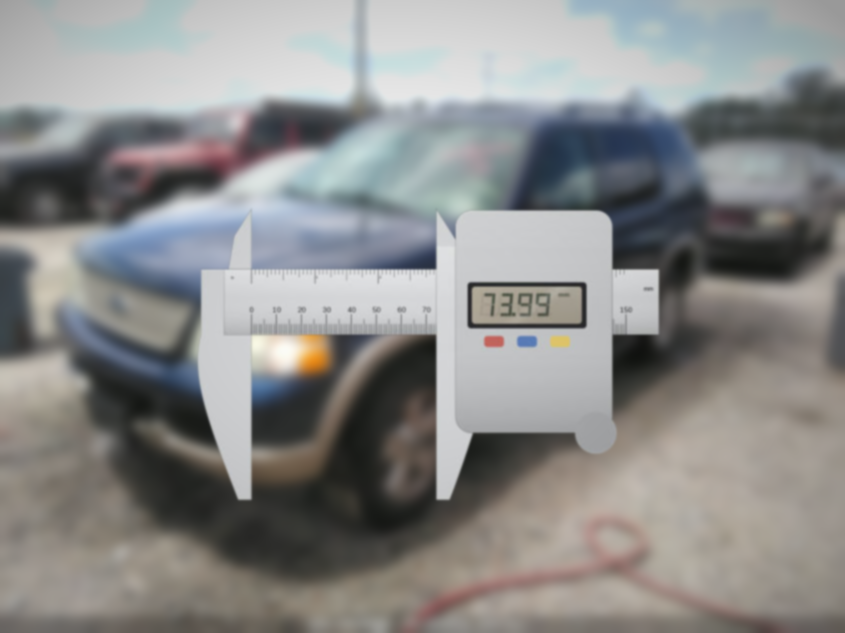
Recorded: **73.99** mm
